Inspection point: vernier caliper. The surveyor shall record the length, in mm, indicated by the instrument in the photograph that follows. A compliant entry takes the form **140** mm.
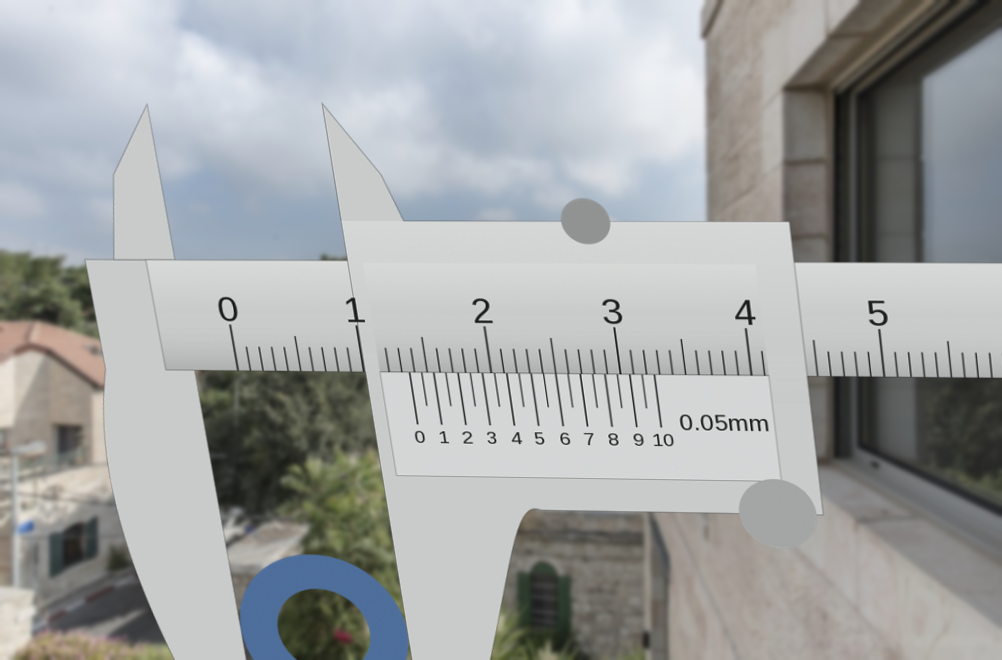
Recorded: **13.6** mm
